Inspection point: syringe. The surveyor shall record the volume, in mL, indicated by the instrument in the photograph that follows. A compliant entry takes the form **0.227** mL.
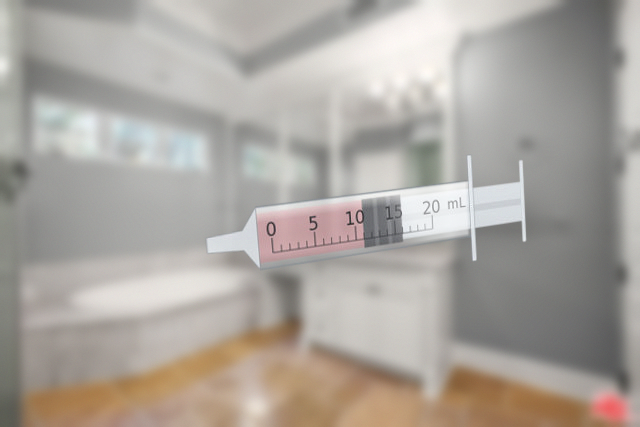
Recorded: **11** mL
